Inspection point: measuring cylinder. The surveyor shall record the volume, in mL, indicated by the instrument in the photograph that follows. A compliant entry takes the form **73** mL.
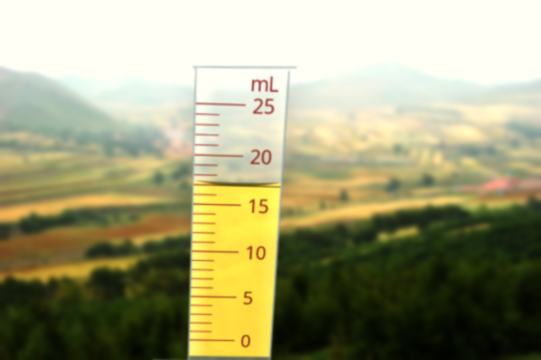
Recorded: **17** mL
